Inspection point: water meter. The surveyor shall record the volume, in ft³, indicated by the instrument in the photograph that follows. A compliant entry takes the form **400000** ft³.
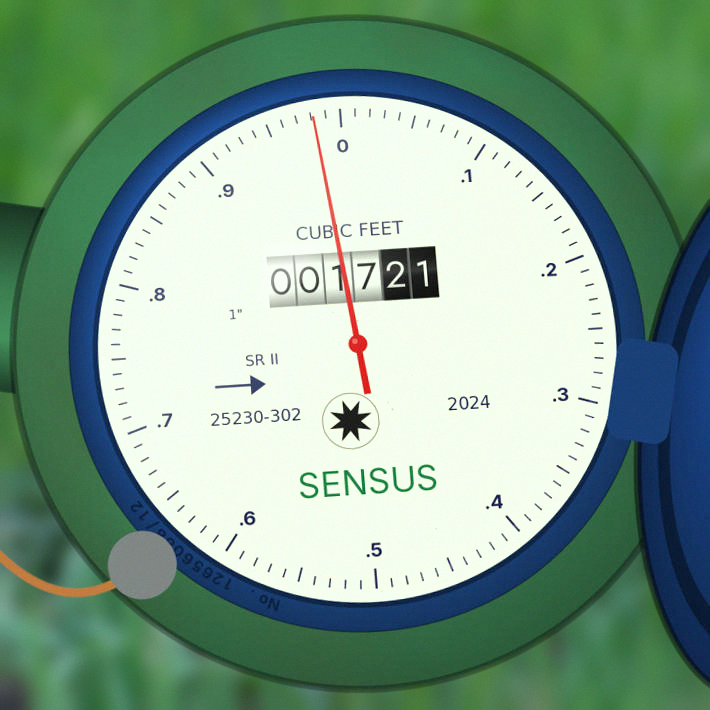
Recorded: **1720.98** ft³
